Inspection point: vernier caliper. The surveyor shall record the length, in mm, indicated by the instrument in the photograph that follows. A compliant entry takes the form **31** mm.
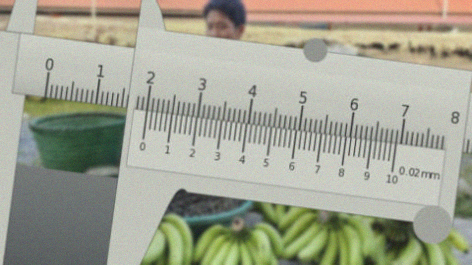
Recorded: **20.0** mm
